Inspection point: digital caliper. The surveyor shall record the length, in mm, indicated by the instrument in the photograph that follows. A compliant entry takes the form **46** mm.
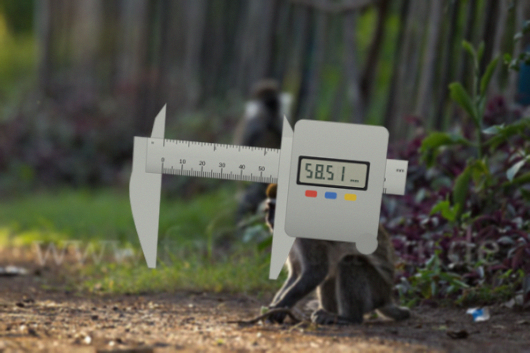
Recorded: **58.51** mm
